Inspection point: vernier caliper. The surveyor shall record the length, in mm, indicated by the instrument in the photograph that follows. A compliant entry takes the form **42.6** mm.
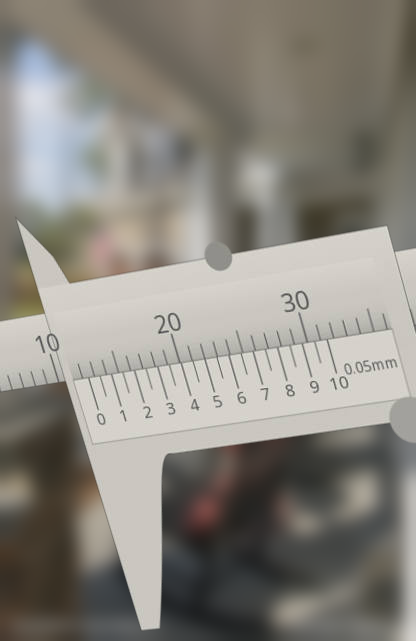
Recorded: **12.5** mm
